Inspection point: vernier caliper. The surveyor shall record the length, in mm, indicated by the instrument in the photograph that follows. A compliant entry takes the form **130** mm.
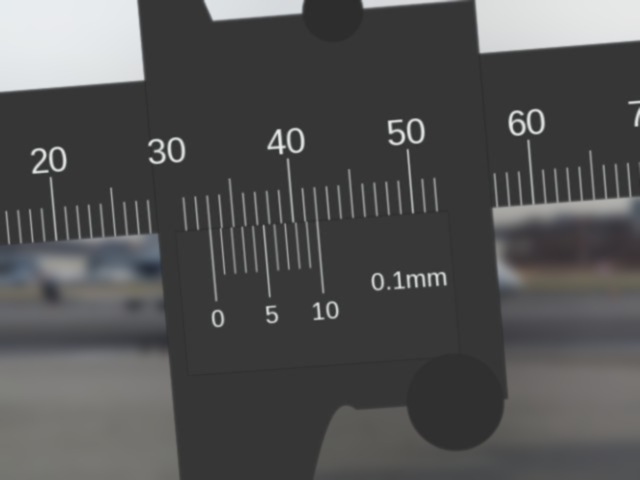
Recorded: **33.0** mm
